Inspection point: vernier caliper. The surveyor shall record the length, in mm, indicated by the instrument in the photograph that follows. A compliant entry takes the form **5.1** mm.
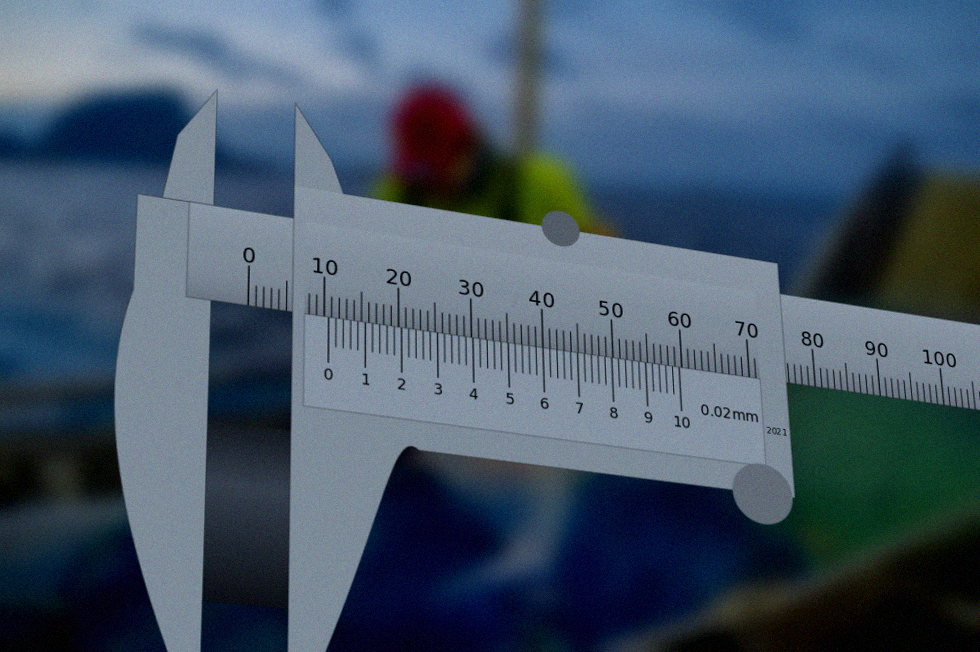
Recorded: **10.6** mm
